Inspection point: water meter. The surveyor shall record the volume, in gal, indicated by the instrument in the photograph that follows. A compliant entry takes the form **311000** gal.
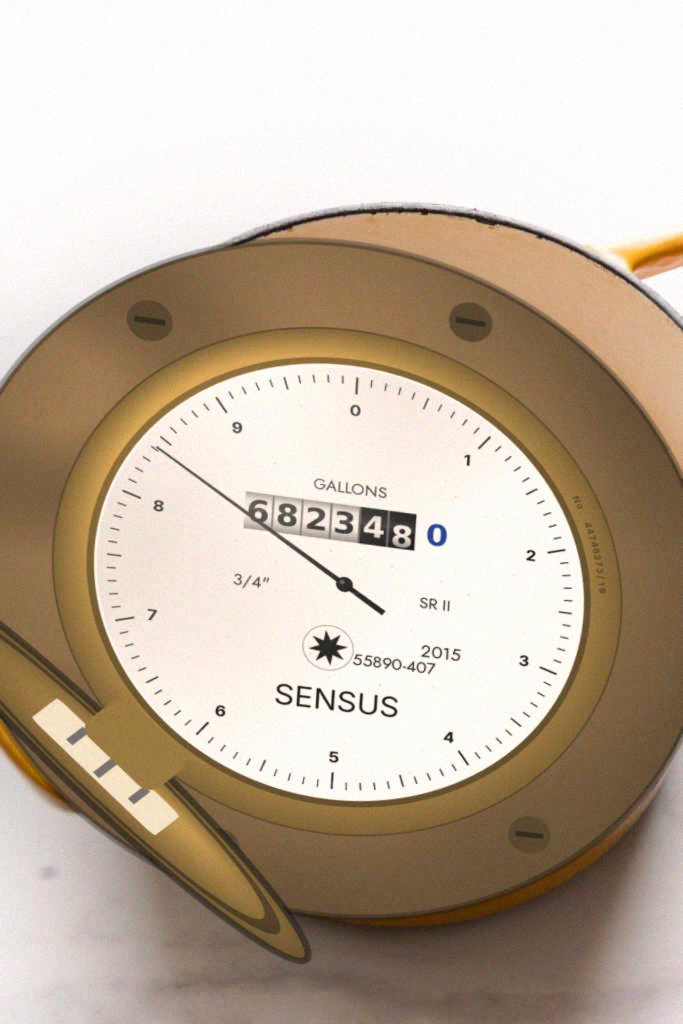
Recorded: **6823478.4** gal
